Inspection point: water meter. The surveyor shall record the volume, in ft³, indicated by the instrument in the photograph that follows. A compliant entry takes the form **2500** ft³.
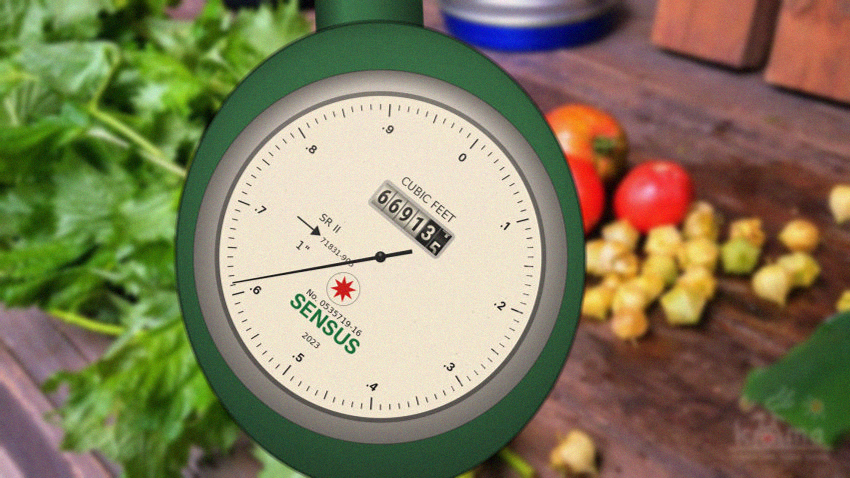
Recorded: **669134.61** ft³
